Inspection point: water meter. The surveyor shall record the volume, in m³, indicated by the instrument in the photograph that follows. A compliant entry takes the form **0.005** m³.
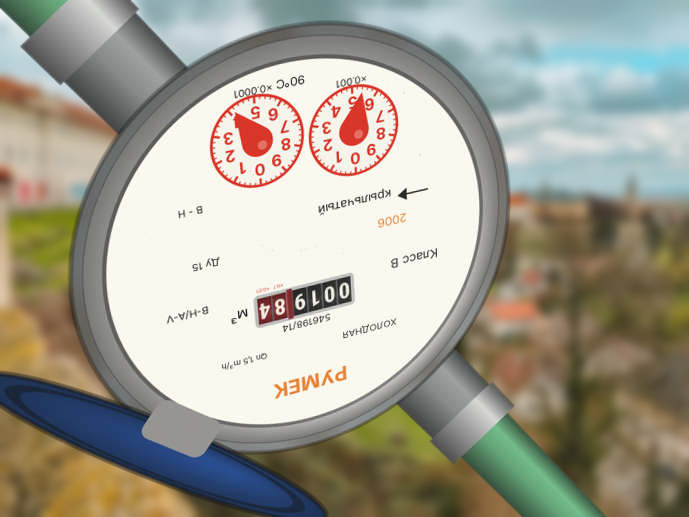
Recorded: **19.8454** m³
